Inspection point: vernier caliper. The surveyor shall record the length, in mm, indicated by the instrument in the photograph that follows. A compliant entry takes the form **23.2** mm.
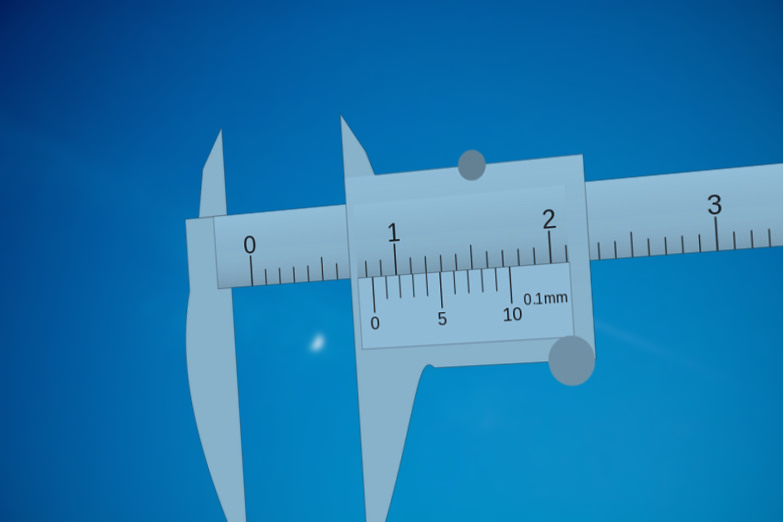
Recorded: **8.4** mm
